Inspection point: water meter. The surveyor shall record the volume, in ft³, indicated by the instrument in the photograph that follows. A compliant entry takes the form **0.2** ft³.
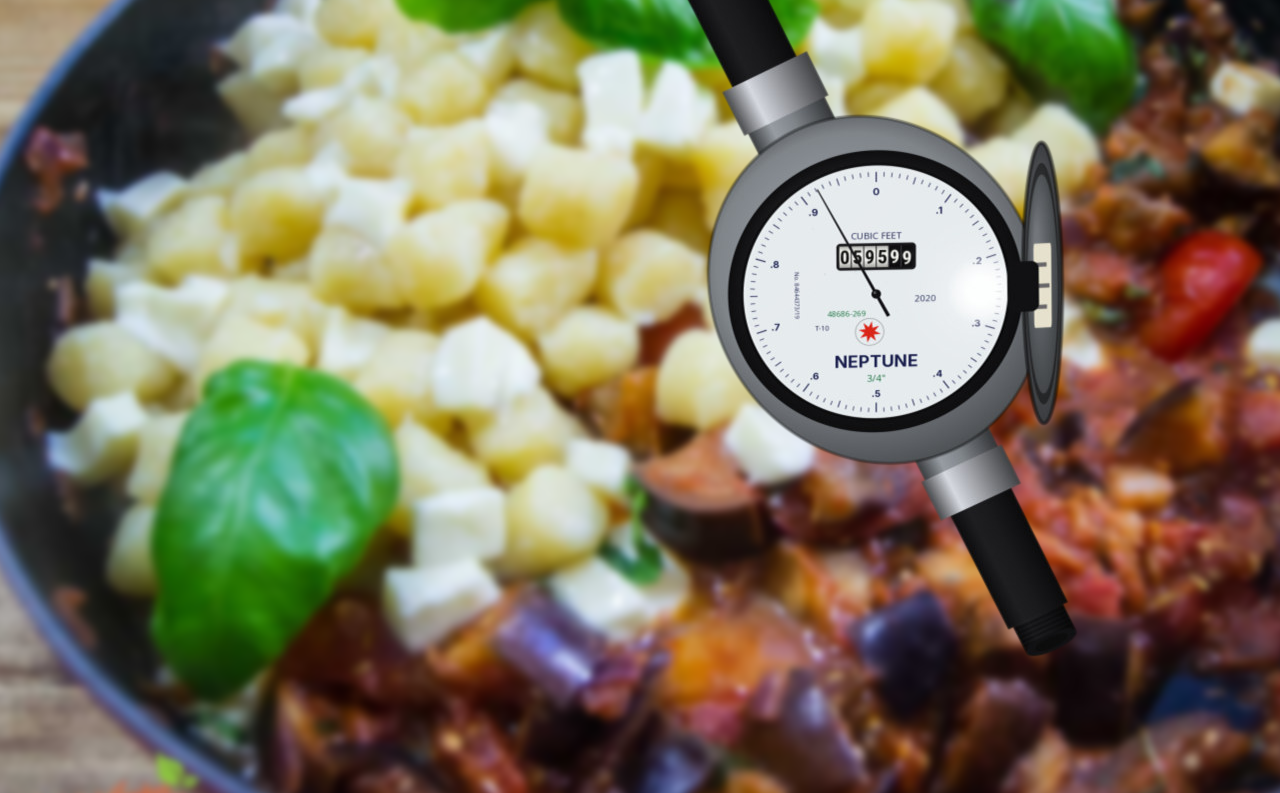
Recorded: **59598.92** ft³
